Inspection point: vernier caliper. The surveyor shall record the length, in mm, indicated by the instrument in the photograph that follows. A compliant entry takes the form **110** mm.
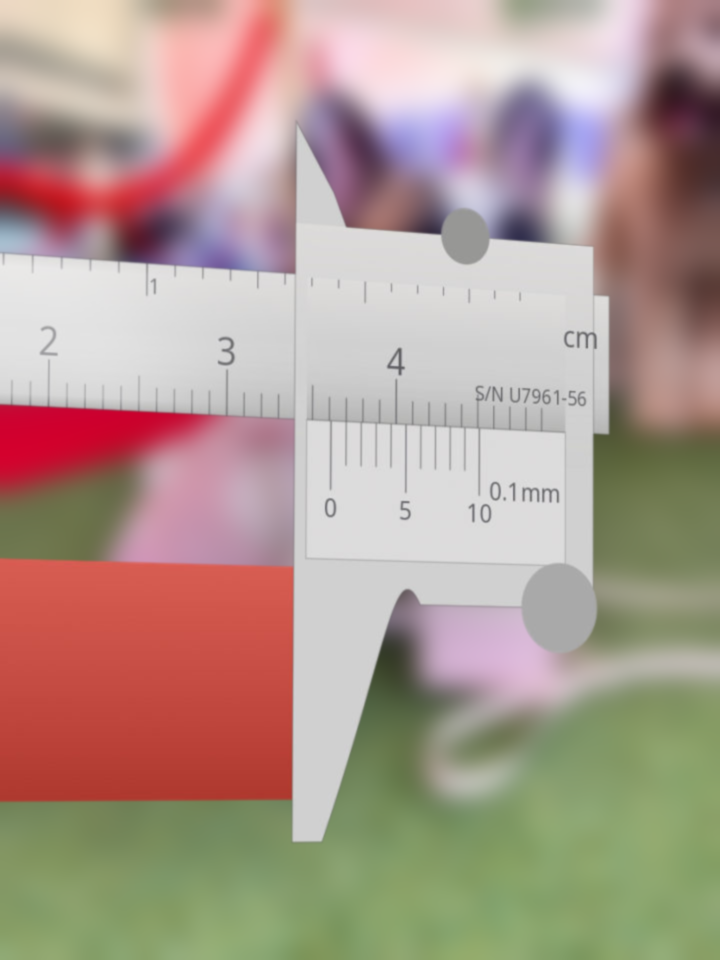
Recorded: **36.1** mm
